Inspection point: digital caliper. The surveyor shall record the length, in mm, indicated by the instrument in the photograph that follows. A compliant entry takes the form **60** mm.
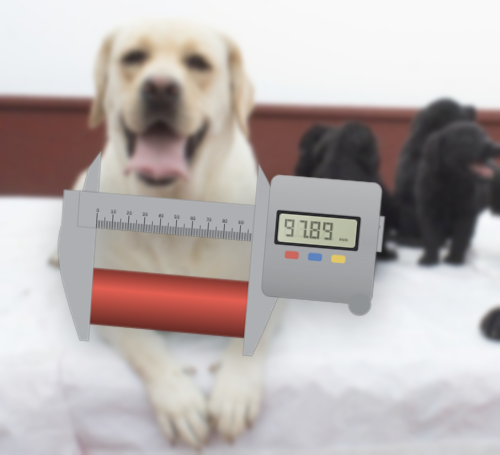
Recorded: **97.89** mm
